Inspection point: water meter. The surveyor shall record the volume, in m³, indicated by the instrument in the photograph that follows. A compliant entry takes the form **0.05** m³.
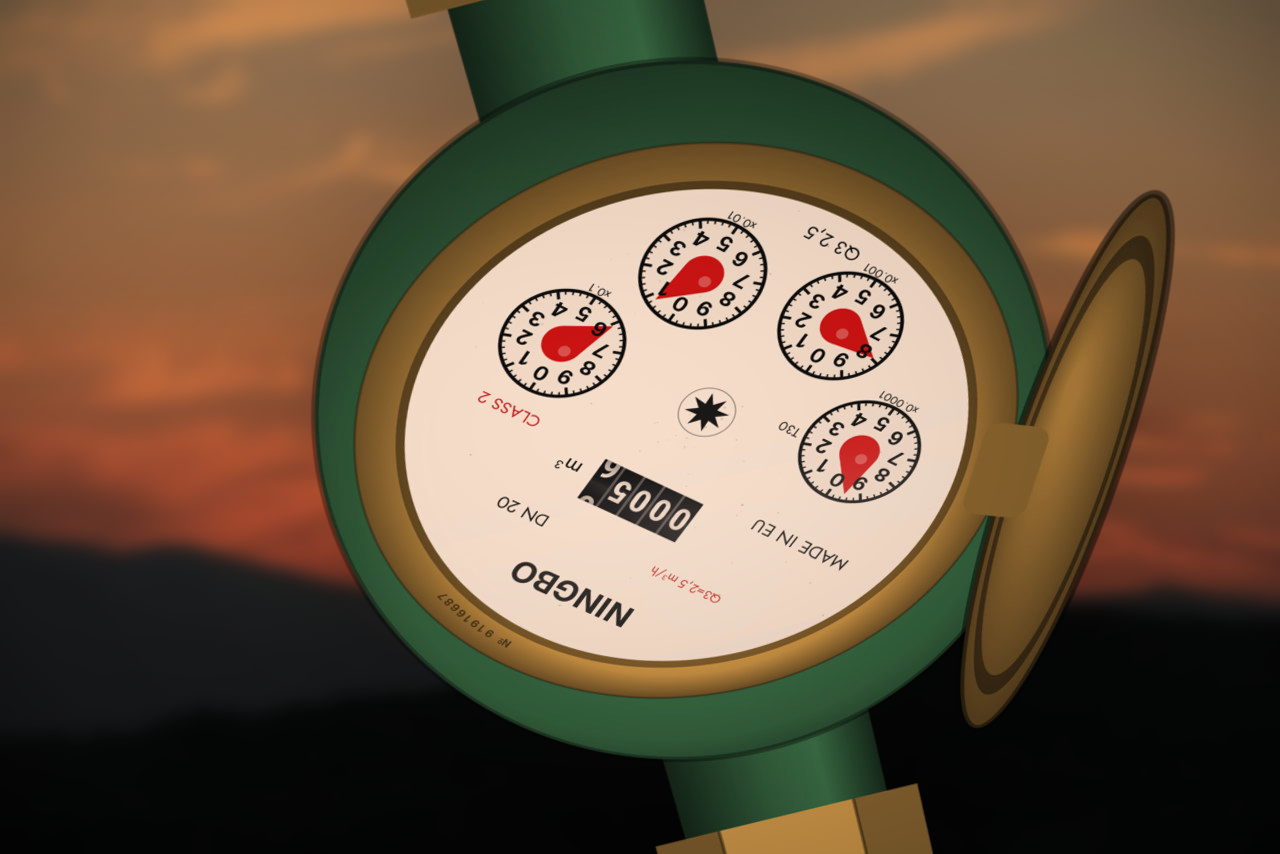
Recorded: **55.6079** m³
